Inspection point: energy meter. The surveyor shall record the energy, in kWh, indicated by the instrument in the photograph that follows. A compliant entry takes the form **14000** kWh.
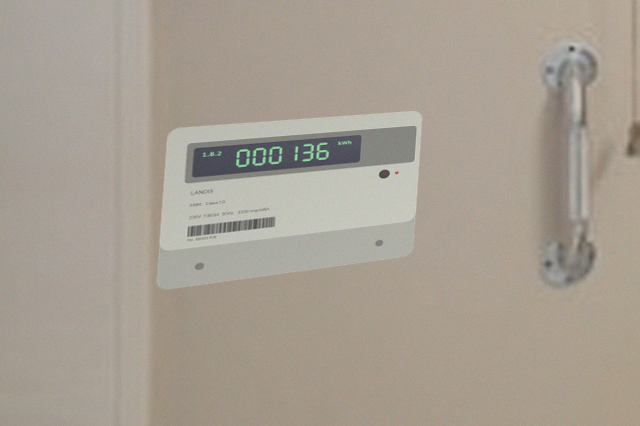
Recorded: **136** kWh
